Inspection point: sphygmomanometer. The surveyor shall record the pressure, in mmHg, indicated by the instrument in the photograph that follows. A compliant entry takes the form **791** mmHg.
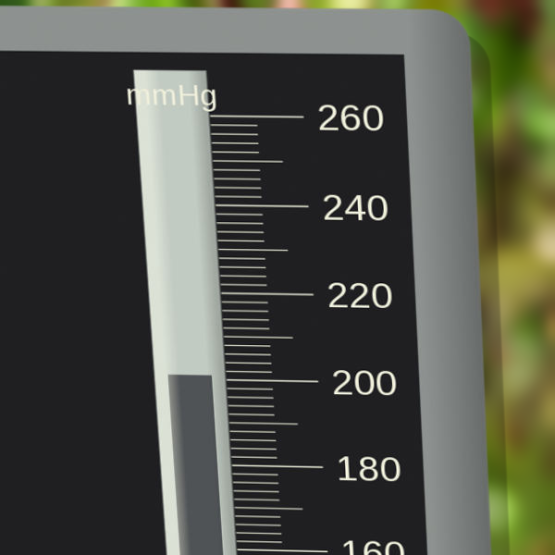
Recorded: **201** mmHg
